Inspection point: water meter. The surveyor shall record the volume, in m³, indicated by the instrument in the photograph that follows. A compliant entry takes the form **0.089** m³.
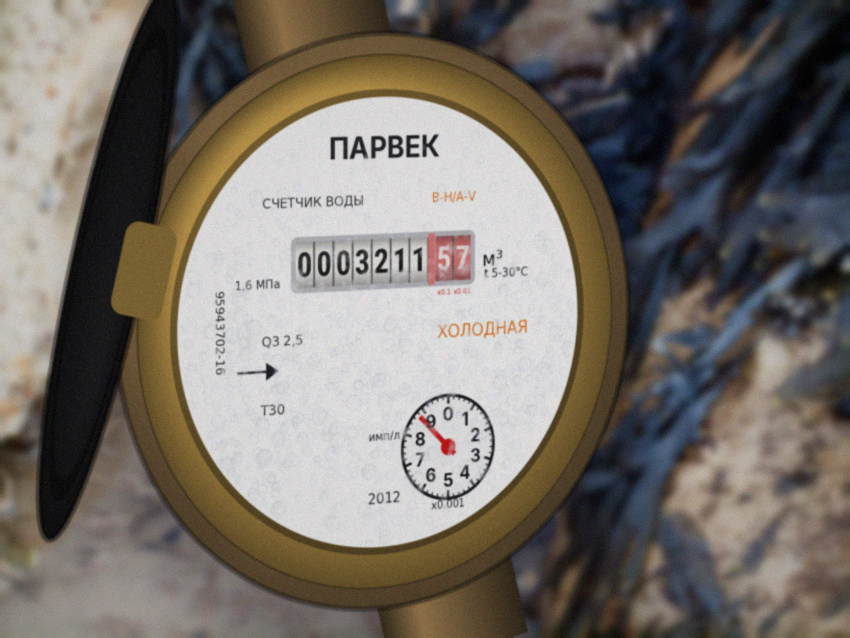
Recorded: **3211.578** m³
